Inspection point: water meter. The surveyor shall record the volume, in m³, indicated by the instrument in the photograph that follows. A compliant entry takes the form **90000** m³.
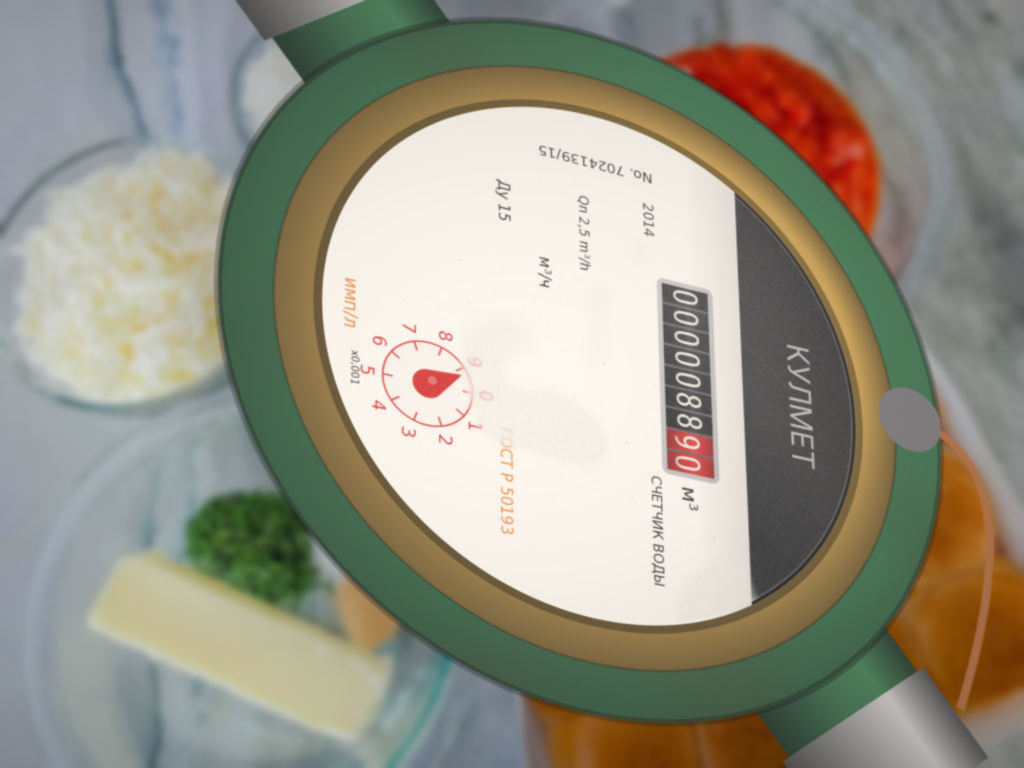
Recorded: **88.899** m³
